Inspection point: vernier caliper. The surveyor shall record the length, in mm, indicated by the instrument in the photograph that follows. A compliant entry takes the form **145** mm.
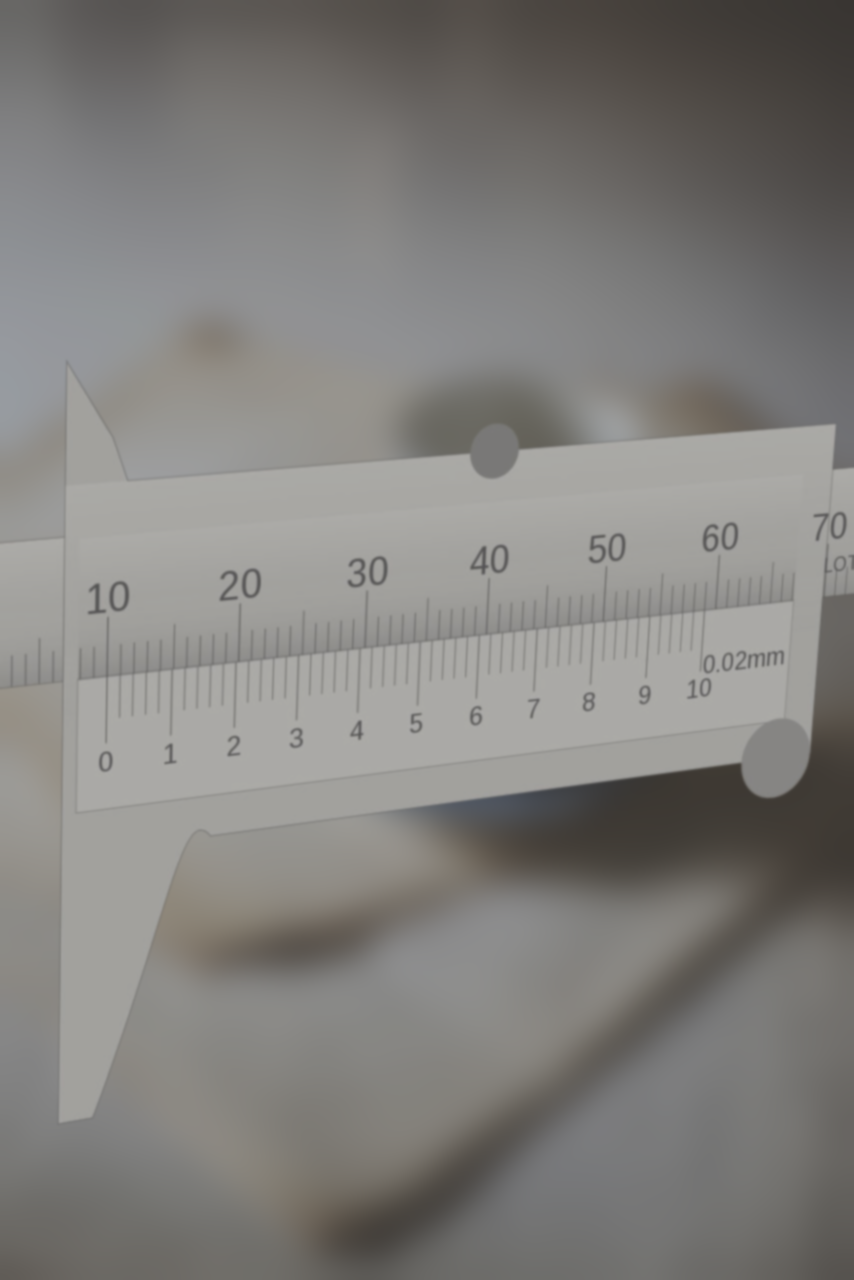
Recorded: **10.0** mm
